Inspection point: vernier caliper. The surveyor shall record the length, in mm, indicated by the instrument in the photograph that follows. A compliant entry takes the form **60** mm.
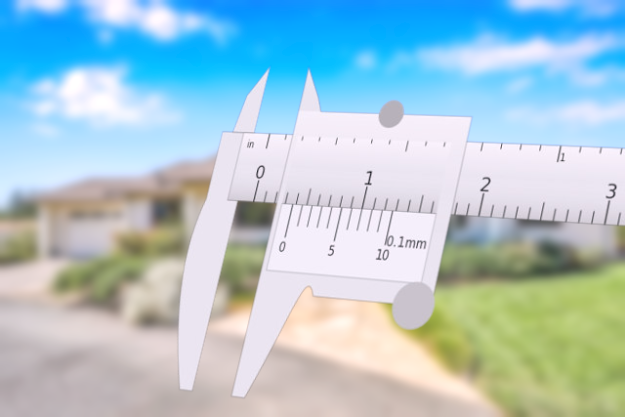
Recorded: **3.7** mm
